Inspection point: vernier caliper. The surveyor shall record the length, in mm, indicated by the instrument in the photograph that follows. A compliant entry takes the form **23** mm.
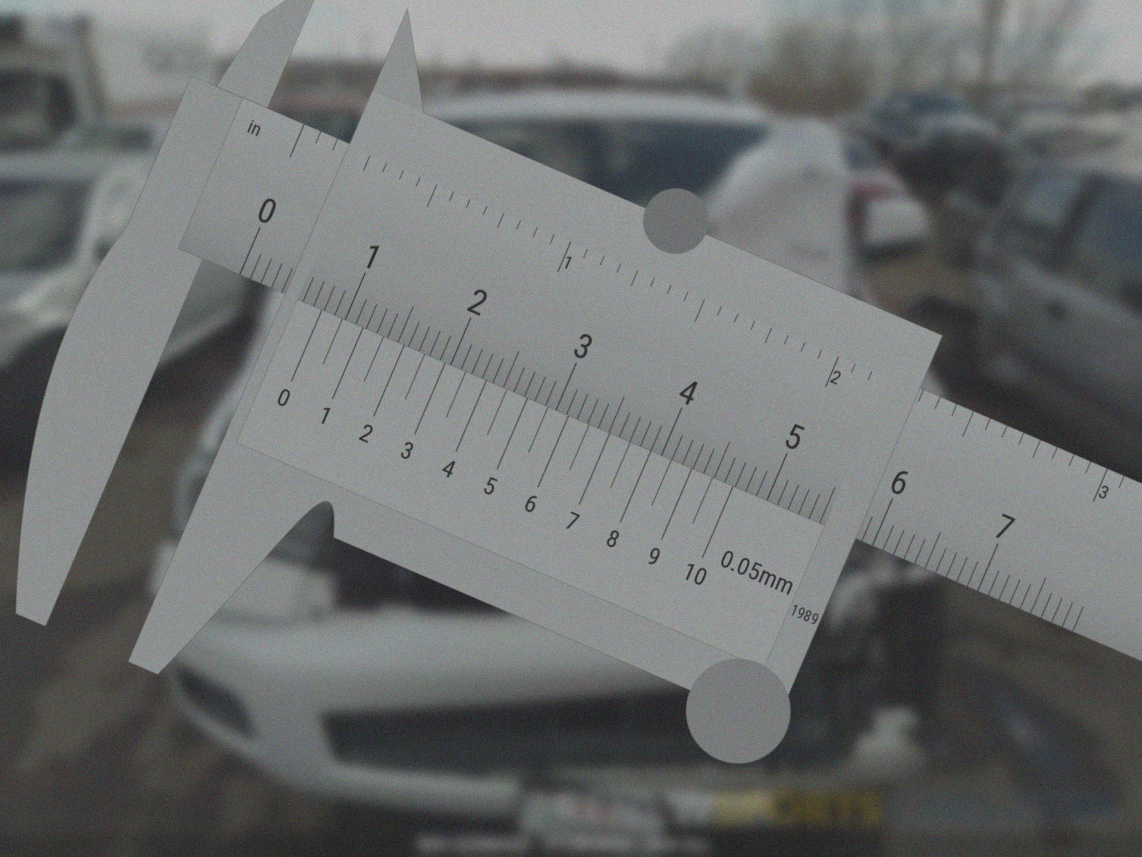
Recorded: **7.8** mm
